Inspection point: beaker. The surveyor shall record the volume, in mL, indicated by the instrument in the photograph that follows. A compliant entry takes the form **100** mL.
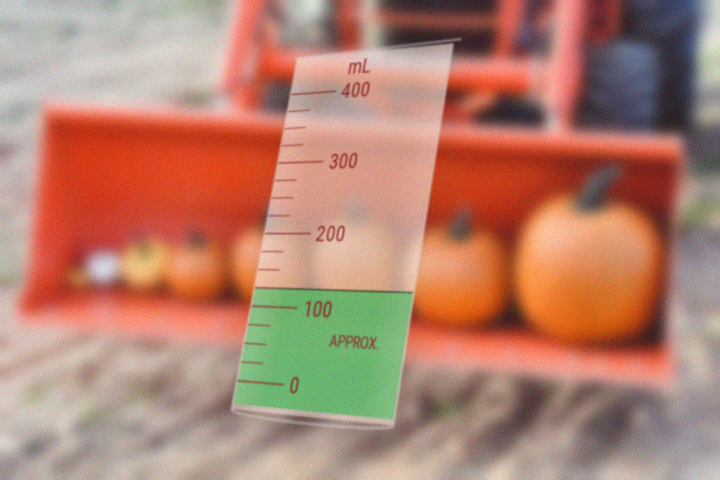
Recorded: **125** mL
